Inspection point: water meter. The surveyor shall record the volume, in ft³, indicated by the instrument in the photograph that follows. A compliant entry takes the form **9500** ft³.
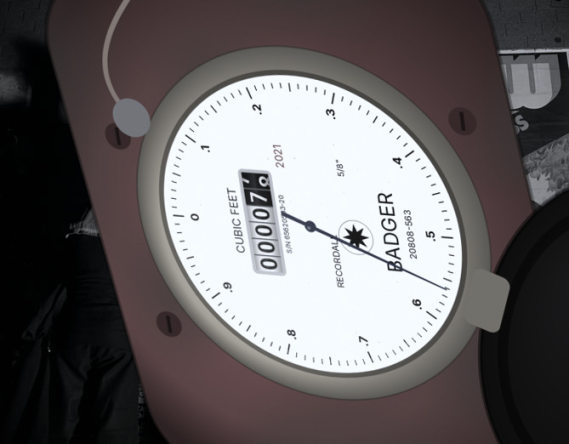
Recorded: **77.56** ft³
